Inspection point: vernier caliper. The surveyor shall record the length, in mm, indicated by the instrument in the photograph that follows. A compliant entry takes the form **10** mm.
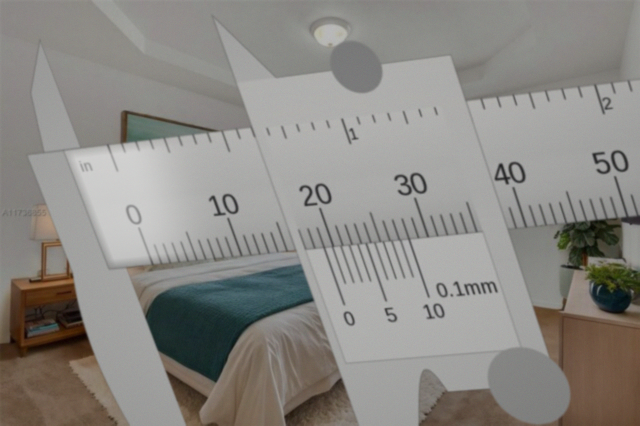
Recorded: **19.0** mm
